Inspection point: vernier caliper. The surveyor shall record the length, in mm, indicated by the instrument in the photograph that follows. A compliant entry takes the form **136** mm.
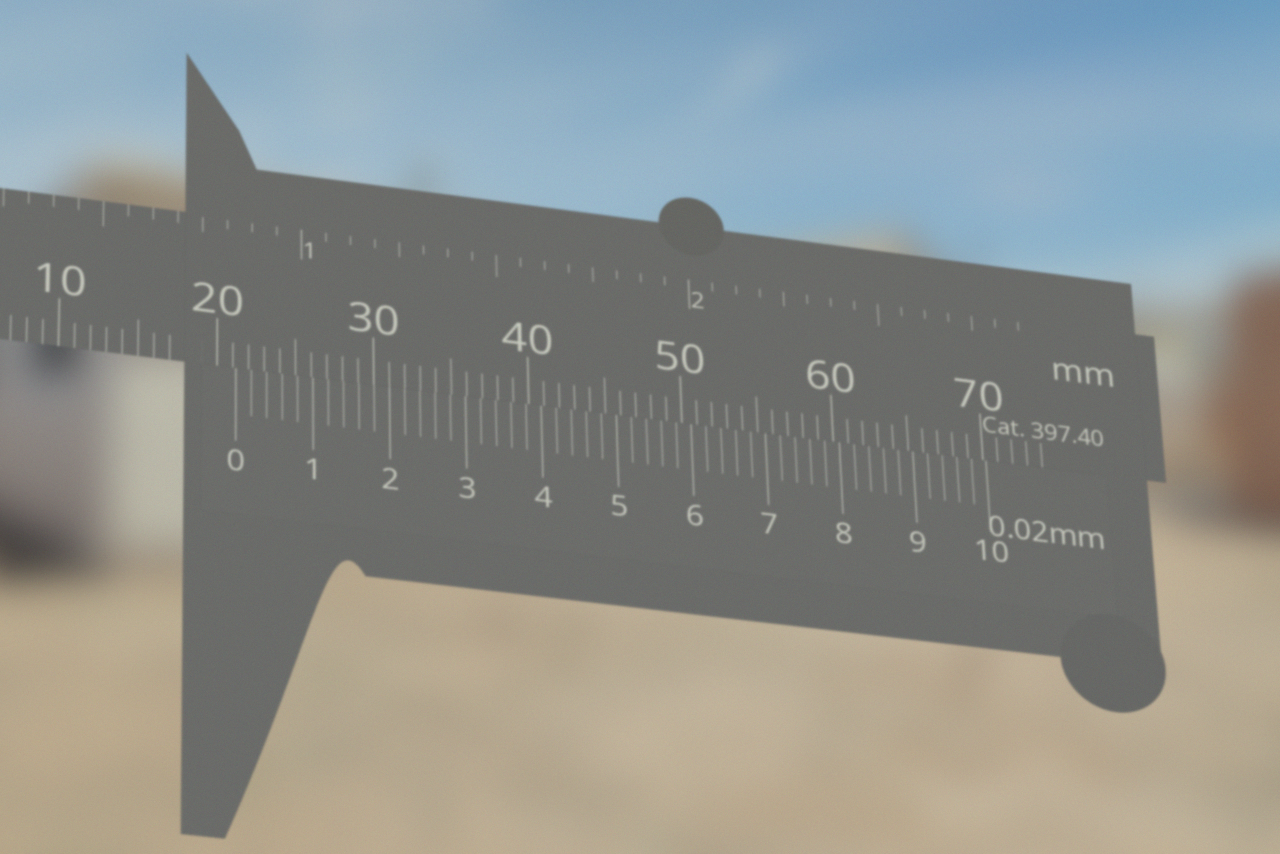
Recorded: **21.2** mm
